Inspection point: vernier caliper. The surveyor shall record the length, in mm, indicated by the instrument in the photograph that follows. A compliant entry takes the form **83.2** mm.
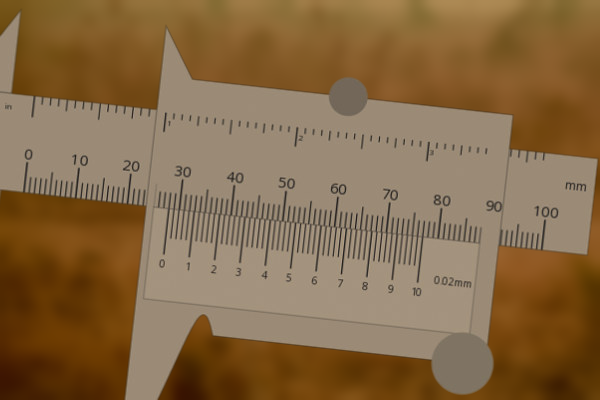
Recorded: **28.0** mm
